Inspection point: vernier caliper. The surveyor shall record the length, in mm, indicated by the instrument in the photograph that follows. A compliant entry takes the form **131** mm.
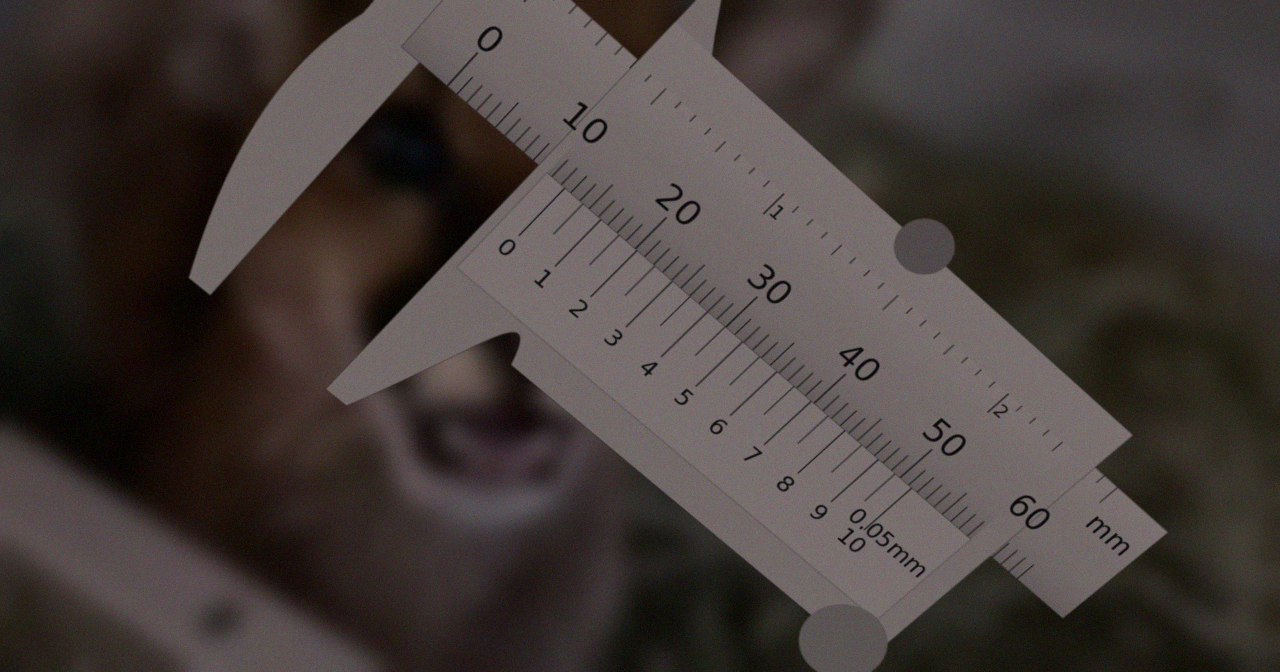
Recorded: **12.4** mm
